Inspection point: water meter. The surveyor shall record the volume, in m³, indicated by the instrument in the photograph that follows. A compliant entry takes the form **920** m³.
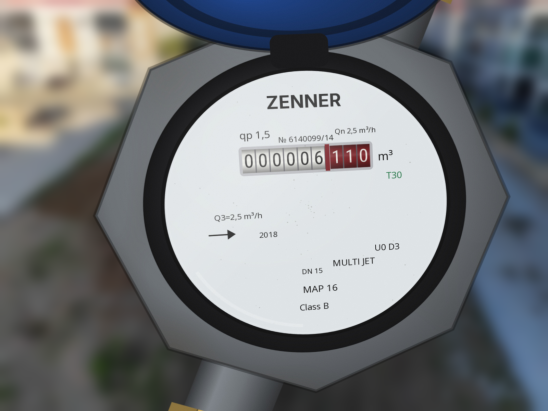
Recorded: **6.110** m³
